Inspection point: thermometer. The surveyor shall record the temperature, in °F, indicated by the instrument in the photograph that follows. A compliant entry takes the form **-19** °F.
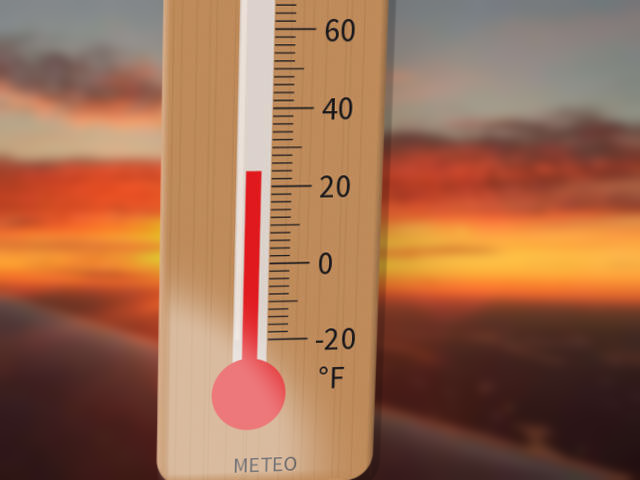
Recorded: **24** °F
